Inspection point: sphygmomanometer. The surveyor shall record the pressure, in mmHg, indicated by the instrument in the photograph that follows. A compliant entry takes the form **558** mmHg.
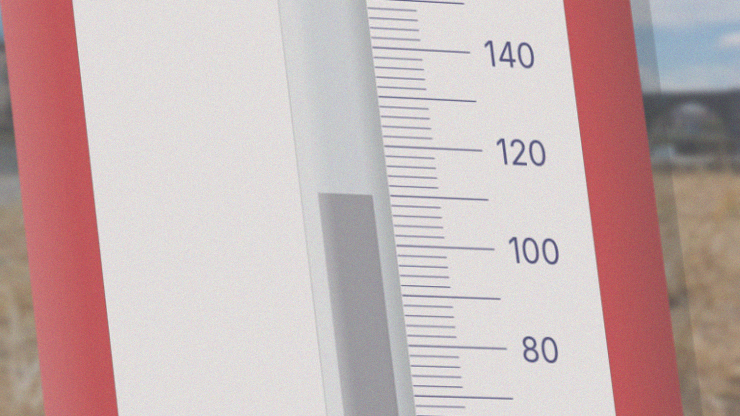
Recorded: **110** mmHg
